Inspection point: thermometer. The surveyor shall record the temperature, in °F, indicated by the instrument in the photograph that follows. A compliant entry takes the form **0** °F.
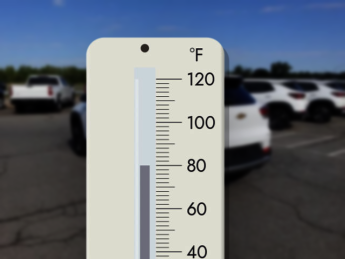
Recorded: **80** °F
